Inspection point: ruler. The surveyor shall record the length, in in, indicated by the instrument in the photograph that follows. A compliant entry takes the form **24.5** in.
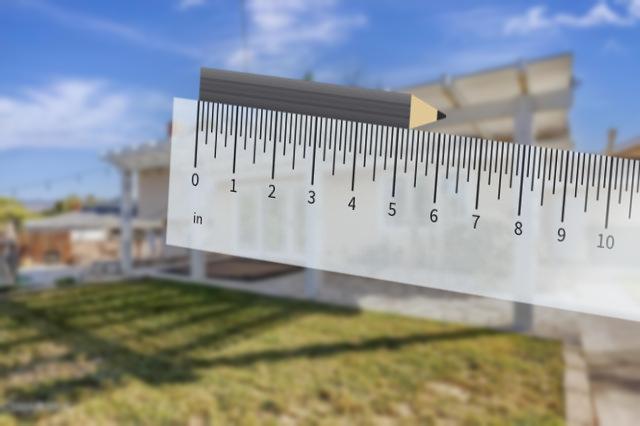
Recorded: **6.125** in
